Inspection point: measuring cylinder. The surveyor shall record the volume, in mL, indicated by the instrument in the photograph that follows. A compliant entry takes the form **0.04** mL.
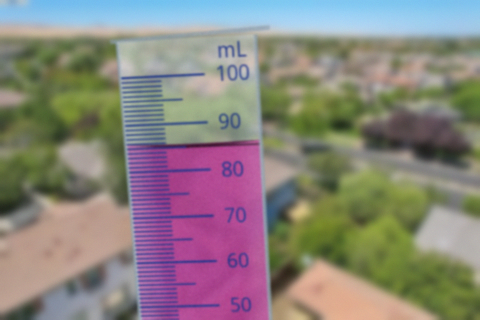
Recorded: **85** mL
